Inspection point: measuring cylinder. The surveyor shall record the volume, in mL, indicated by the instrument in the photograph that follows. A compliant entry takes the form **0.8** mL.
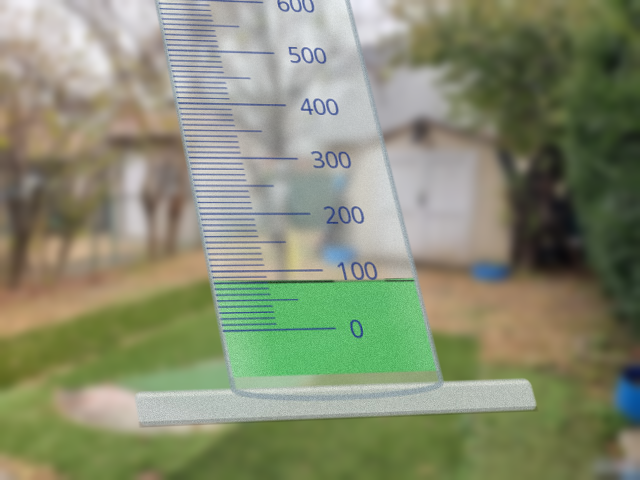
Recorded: **80** mL
